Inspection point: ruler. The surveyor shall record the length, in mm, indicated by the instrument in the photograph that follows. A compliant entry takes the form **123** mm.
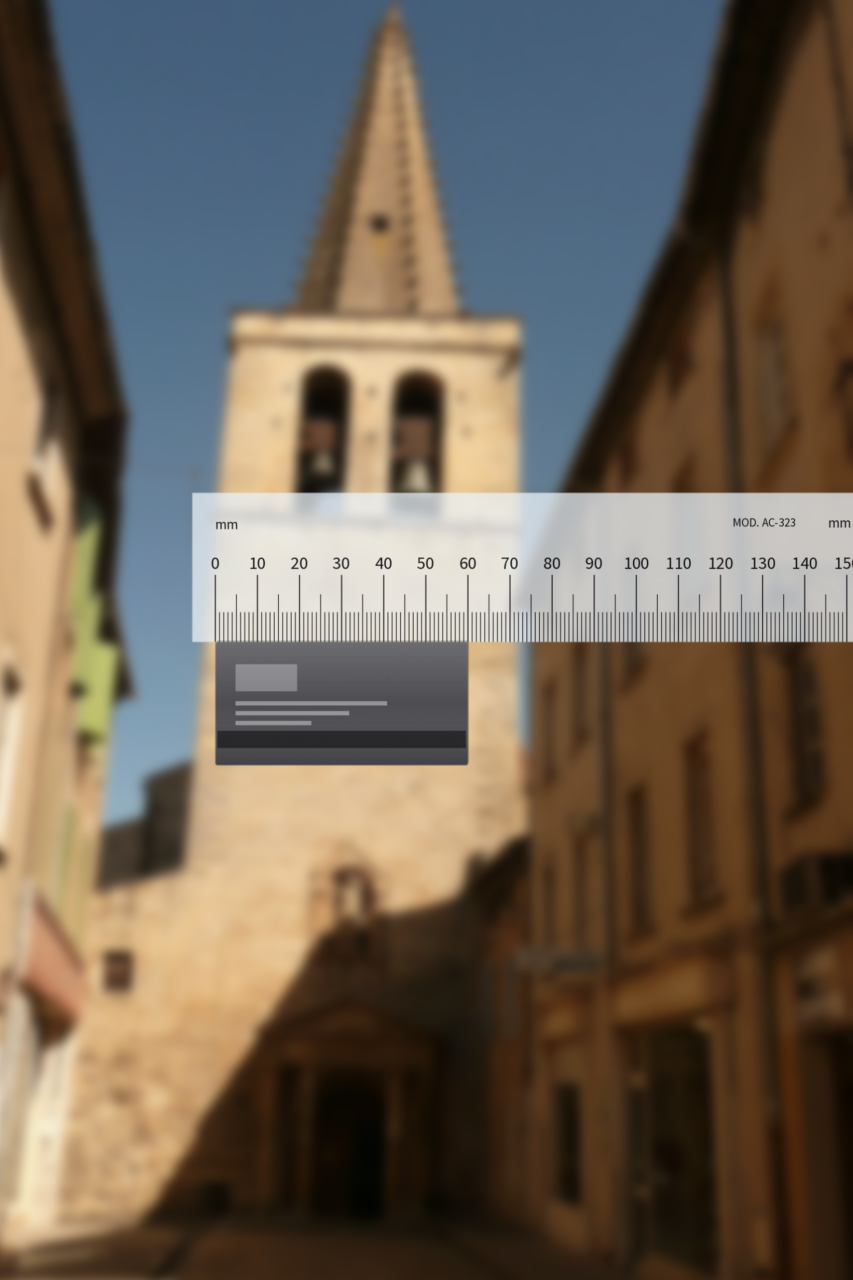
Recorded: **60** mm
